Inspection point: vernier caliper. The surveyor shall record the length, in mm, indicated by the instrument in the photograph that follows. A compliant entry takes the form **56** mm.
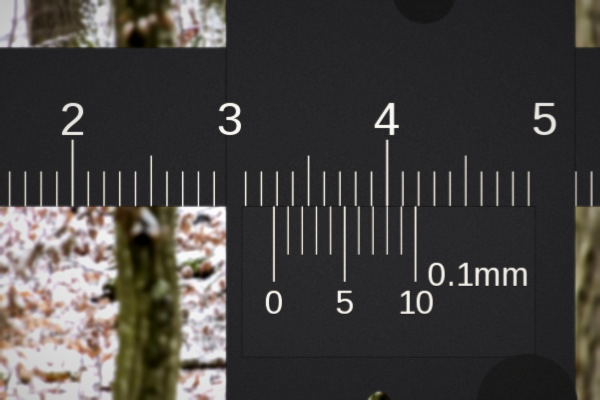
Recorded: **32.8** mm
